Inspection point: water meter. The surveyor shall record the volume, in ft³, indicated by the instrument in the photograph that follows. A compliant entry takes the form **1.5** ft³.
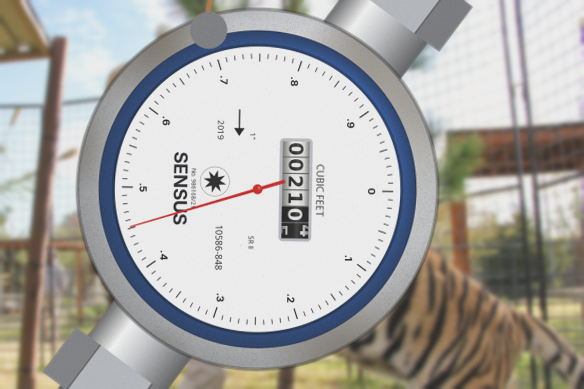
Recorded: **2104.45** ft³
